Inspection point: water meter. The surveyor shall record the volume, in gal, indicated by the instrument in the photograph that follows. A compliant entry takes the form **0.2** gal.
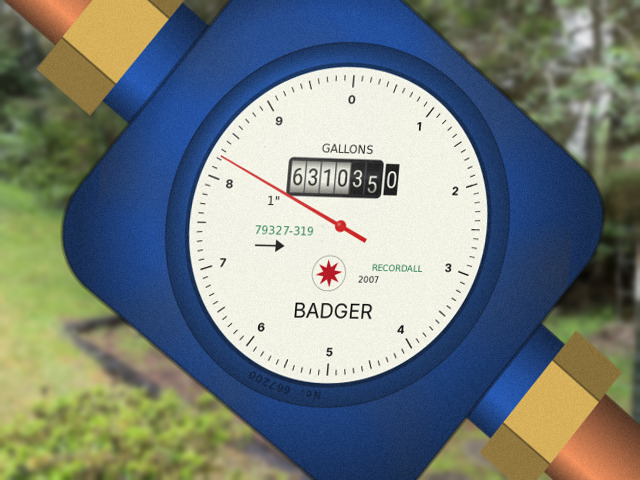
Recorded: **6310348.2** gal
